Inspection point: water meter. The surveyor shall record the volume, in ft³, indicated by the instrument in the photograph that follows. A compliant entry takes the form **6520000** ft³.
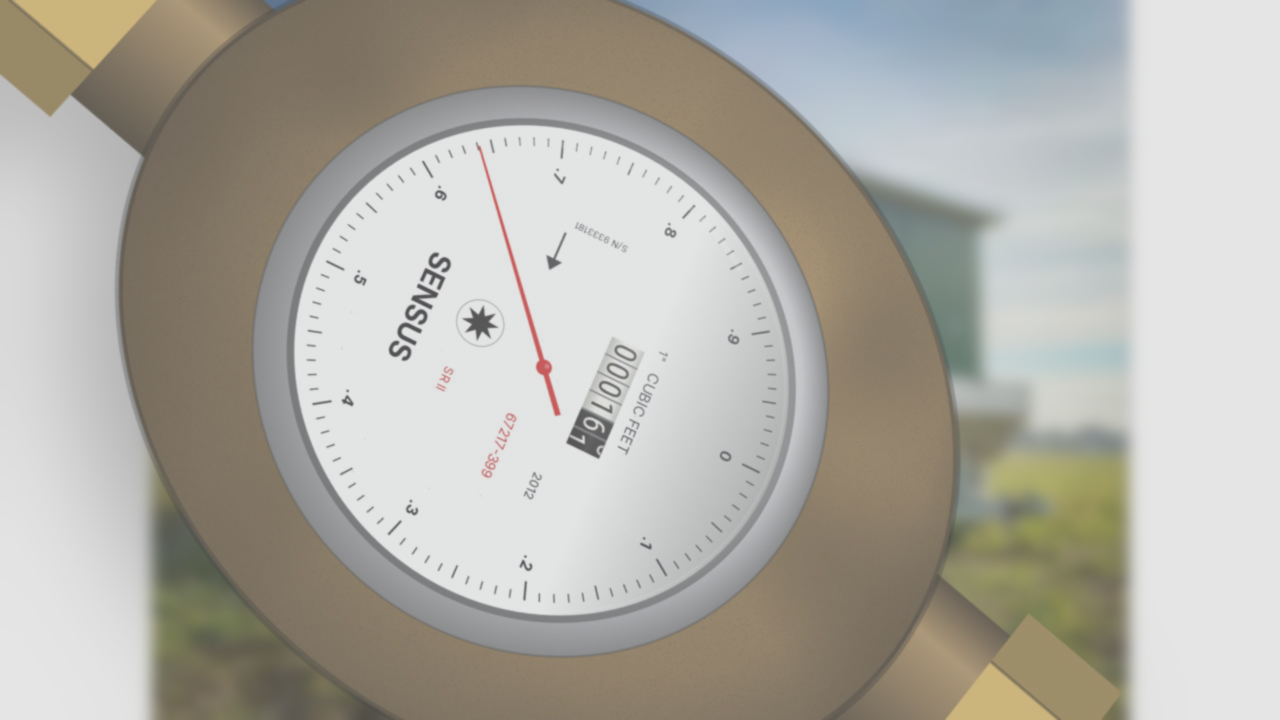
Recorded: **160.64** ft³
